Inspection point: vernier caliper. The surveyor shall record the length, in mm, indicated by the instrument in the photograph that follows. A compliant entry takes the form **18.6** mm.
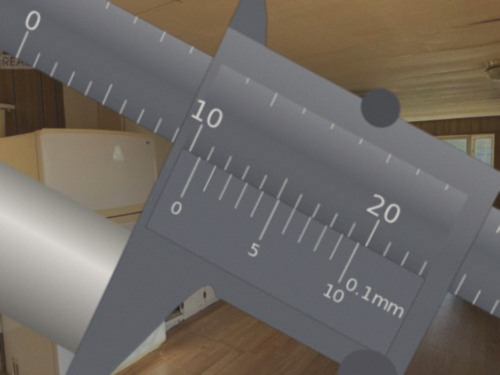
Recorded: **10.6** mm
